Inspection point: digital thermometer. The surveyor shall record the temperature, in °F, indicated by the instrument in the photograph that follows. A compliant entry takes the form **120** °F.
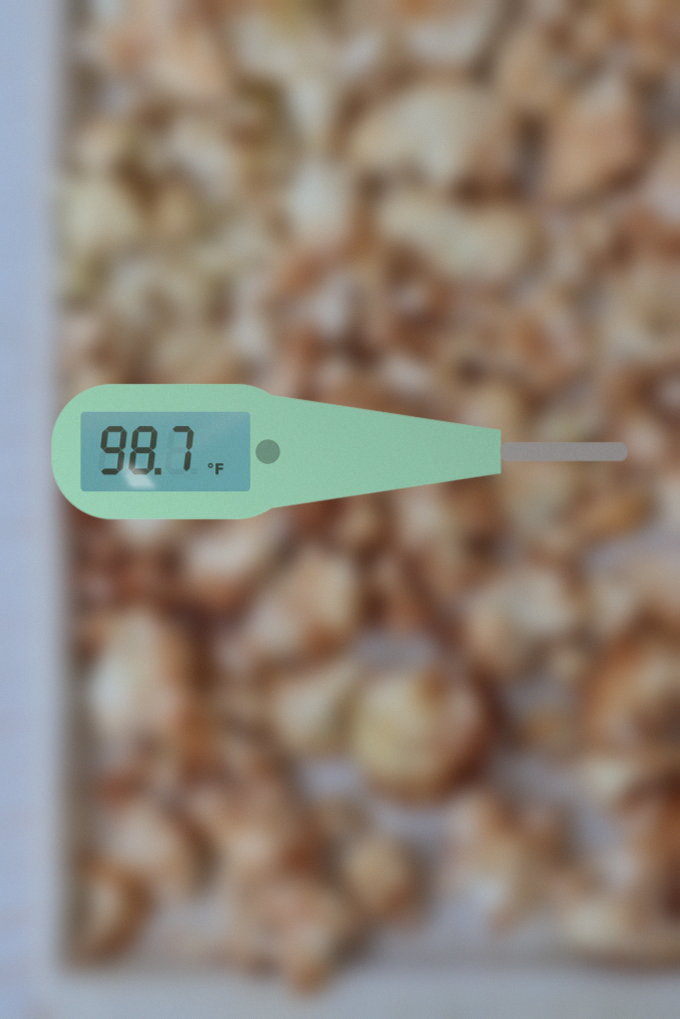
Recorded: **98.7** °F
